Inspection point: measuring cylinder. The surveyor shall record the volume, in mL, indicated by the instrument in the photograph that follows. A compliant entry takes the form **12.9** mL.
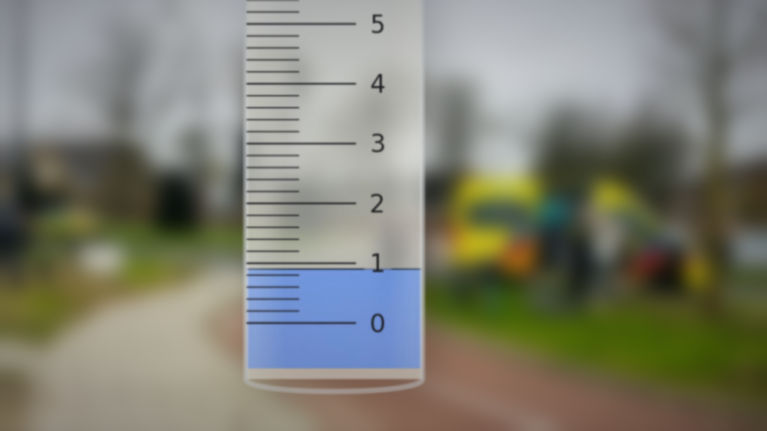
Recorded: **0.9** mL
